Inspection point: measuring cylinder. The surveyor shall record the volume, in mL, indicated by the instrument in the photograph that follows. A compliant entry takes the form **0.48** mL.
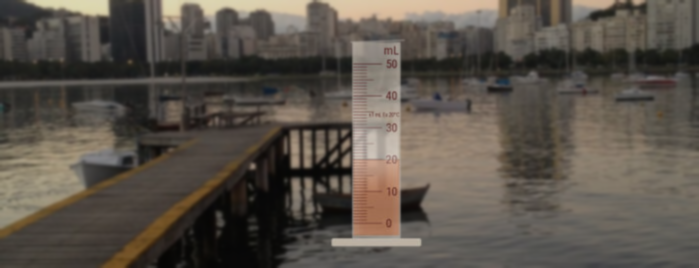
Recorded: **20** mL
